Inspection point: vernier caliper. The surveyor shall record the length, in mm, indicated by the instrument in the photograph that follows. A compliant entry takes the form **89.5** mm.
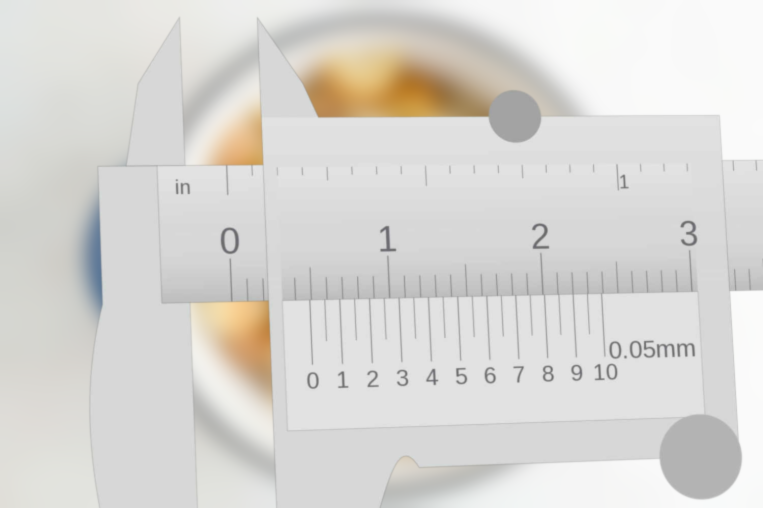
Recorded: **4.9** mm
